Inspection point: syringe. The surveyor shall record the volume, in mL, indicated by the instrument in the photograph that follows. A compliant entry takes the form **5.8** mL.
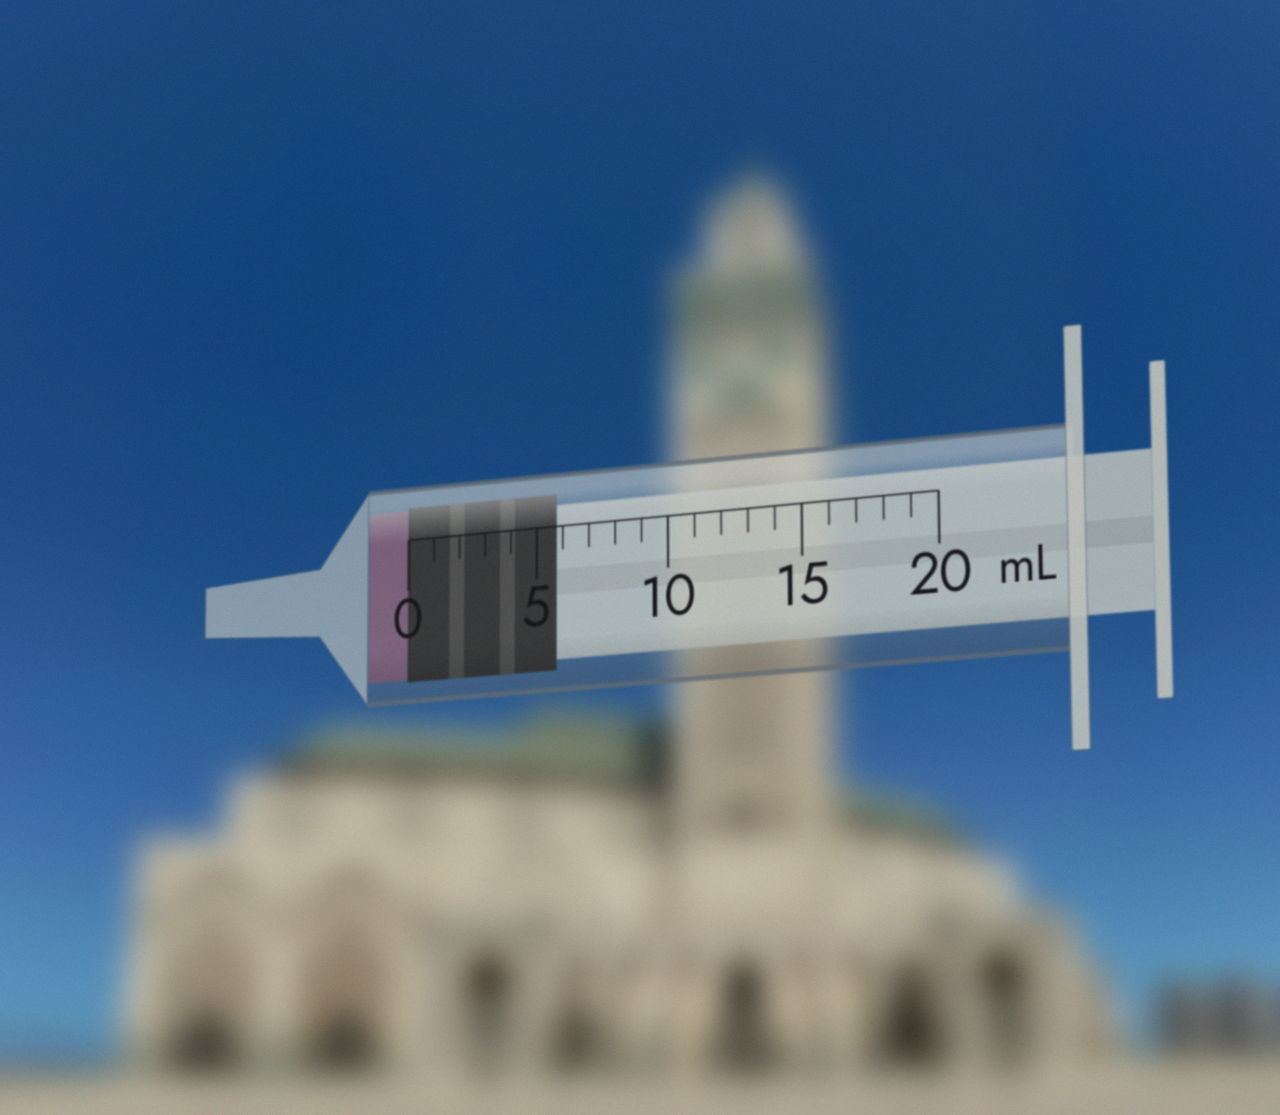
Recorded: **0** mL
